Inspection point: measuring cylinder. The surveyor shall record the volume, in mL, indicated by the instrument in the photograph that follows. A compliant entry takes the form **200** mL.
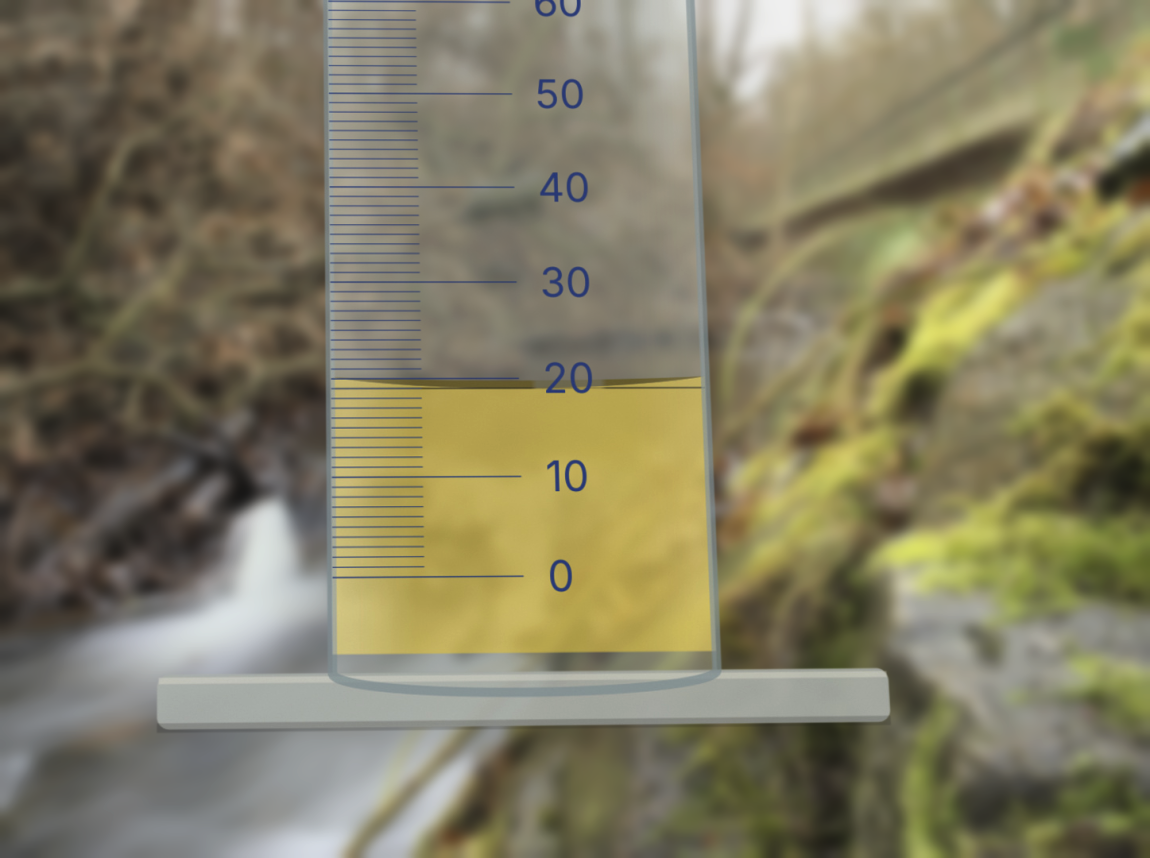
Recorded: **19** mL
